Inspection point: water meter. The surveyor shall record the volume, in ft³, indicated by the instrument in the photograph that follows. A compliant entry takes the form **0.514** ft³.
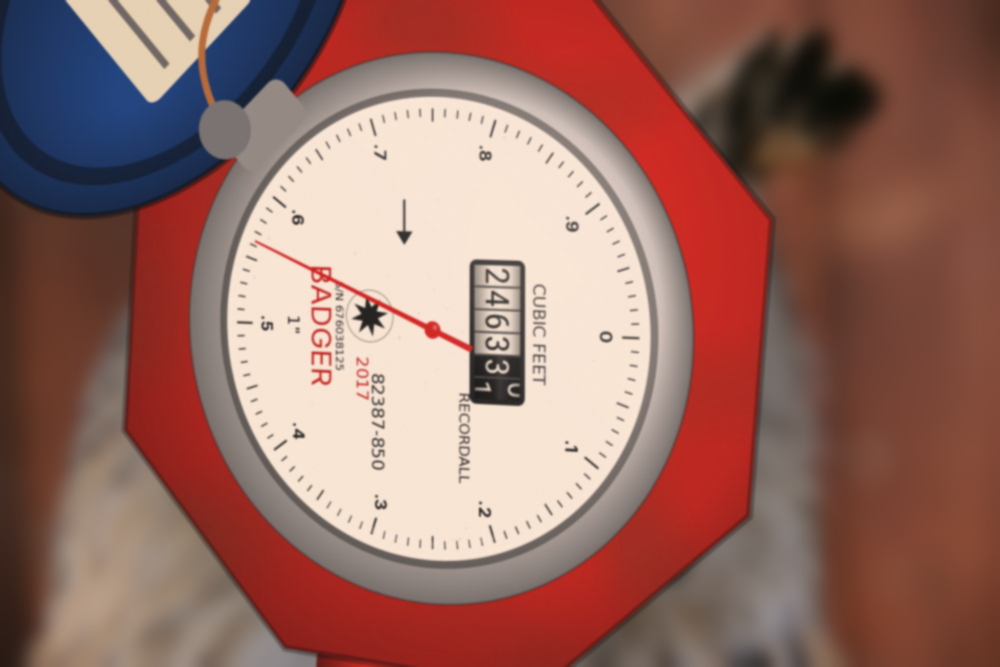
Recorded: **246330.56** ft³
